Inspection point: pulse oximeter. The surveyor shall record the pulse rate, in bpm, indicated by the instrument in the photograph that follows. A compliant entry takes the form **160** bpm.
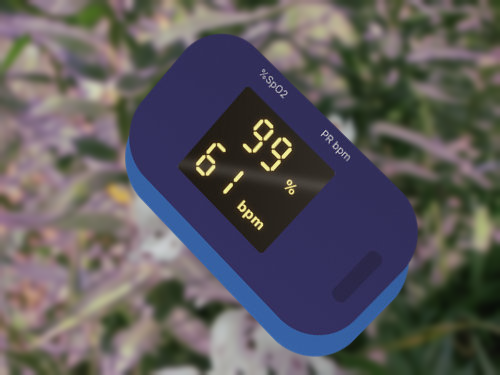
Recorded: **61** bpm
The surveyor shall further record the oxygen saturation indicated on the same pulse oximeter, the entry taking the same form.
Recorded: **99** %
